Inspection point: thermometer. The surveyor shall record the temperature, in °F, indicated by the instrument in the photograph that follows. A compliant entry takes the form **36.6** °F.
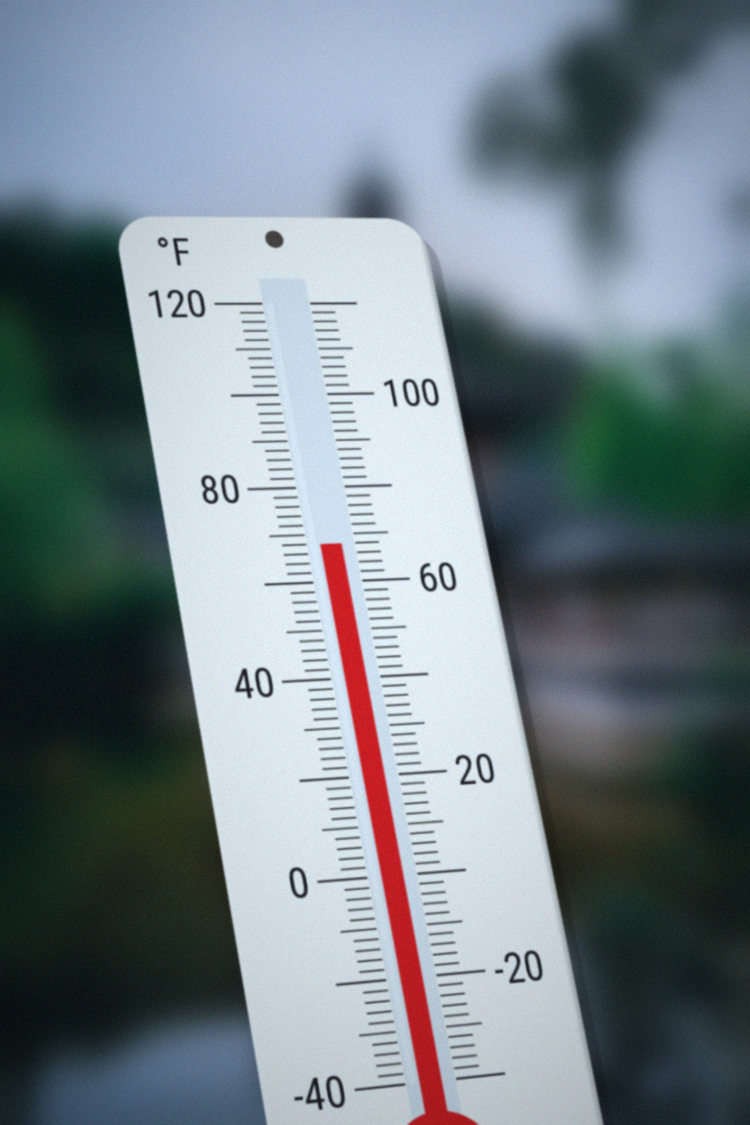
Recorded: **68** °F
